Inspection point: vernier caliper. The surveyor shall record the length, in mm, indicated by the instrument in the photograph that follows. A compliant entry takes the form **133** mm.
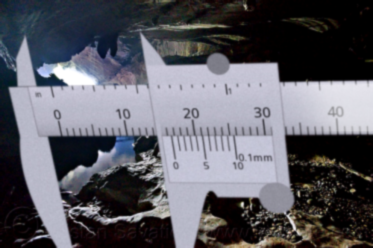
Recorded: **16.6** mm
